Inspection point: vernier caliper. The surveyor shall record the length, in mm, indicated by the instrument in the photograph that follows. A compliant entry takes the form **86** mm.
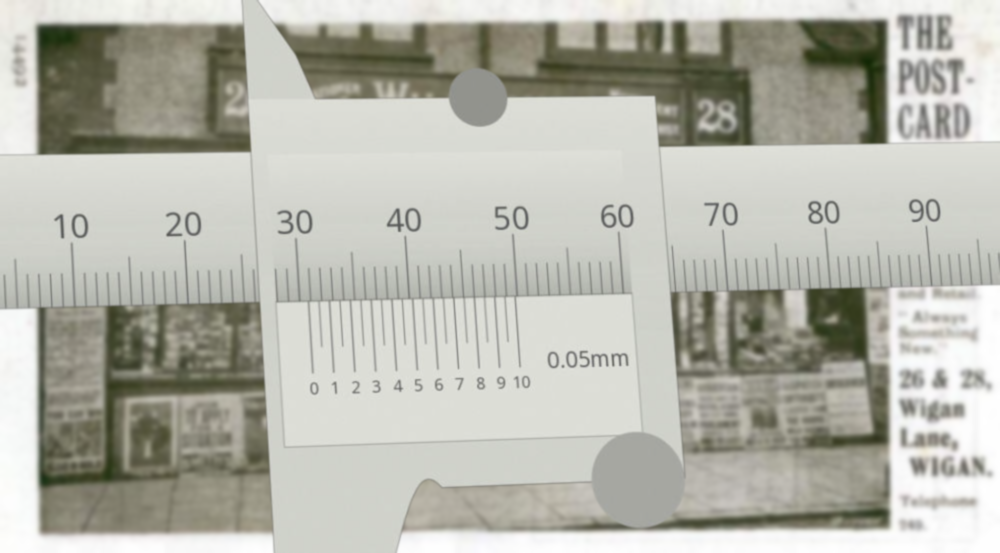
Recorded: **30.8** mm
